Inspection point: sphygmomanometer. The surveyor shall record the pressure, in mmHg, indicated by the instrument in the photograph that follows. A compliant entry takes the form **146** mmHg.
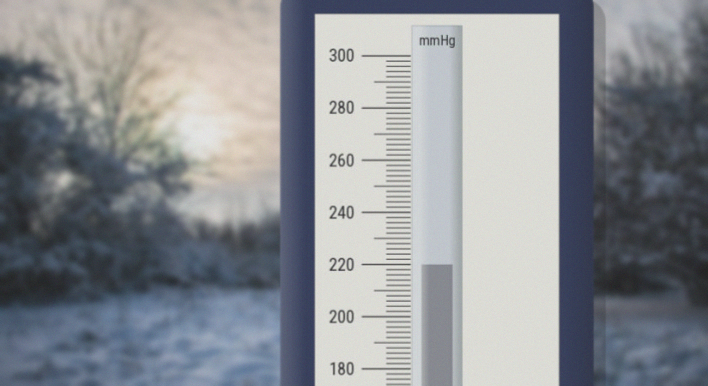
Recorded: **220** mmHg
